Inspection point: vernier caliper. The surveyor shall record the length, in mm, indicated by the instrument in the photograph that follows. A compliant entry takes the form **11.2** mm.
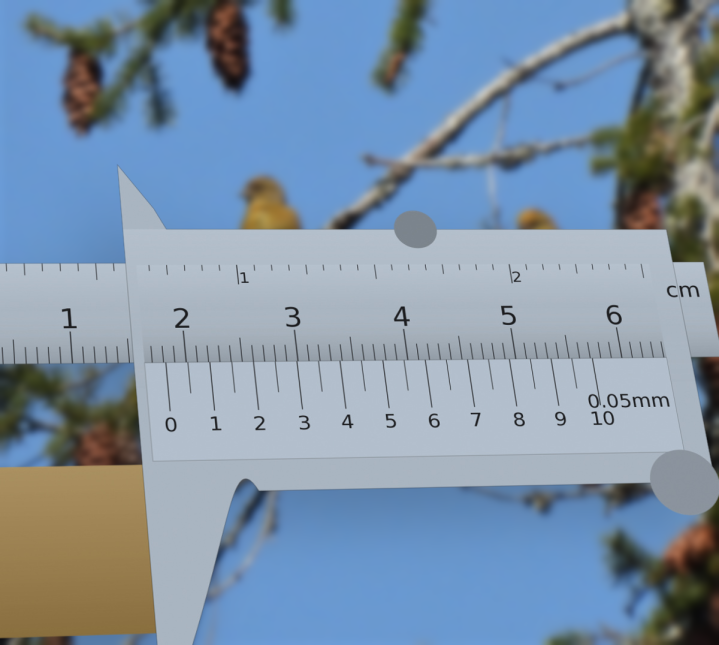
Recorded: **18.2** mm
